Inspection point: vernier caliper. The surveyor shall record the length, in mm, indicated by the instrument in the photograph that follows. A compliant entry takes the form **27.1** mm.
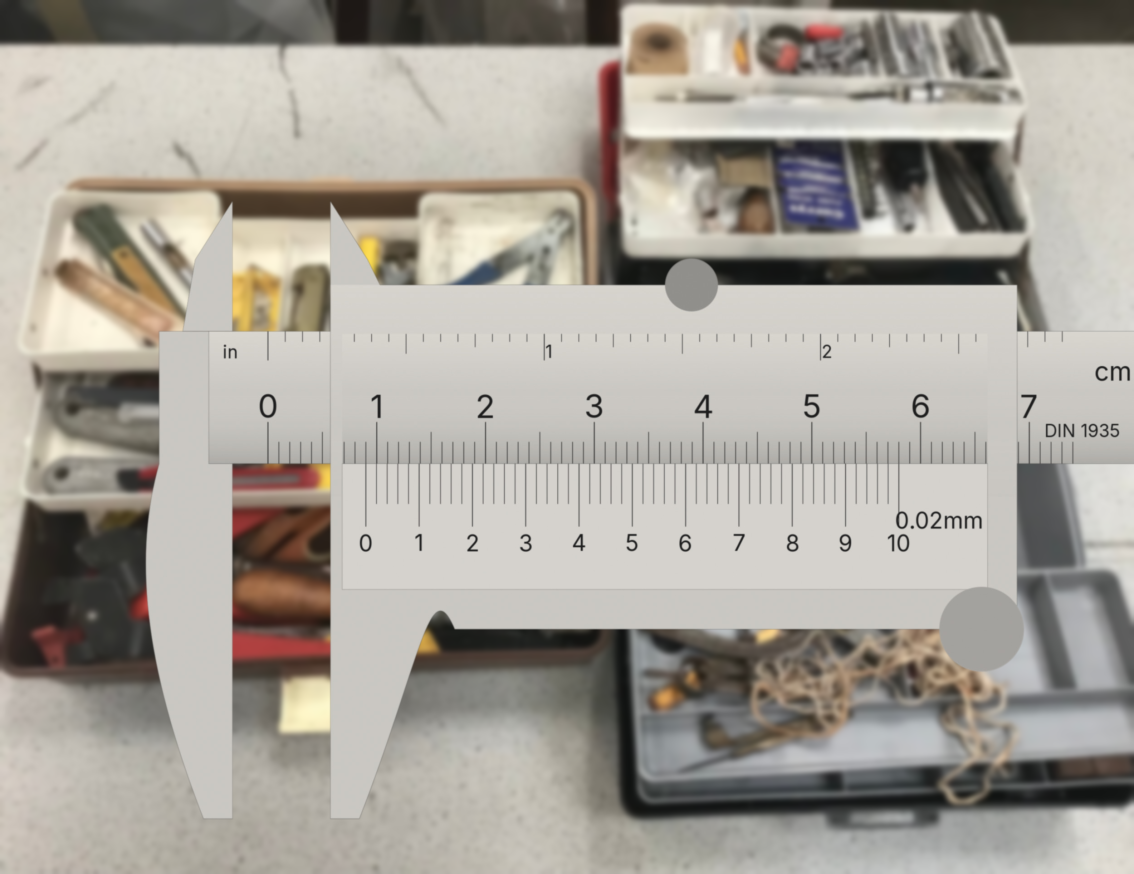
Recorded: **9.0** mm
